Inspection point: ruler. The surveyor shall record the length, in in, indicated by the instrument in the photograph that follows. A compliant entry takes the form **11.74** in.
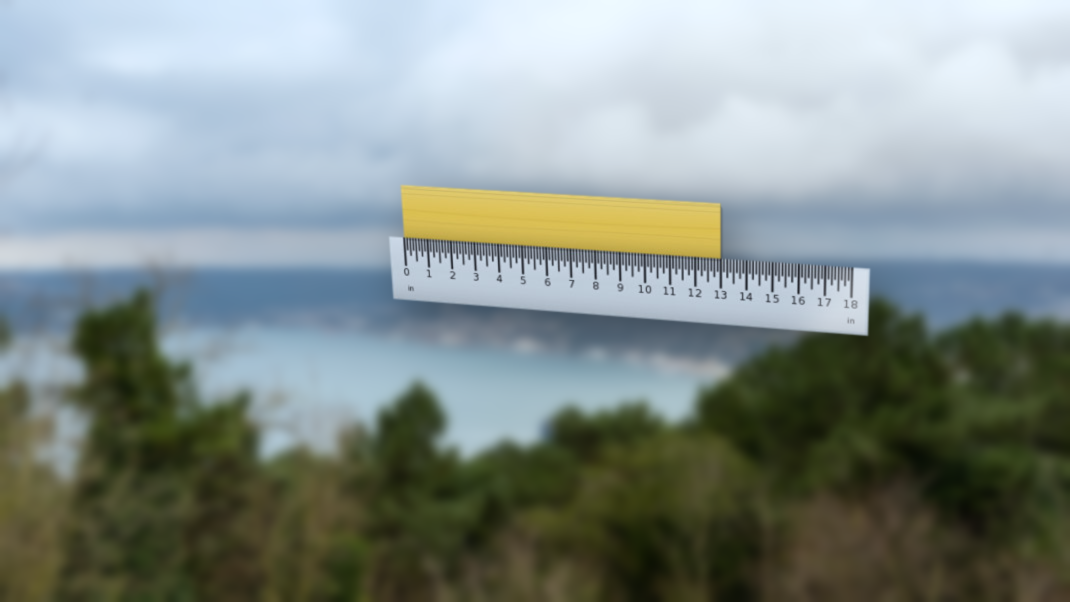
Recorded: **13** in
